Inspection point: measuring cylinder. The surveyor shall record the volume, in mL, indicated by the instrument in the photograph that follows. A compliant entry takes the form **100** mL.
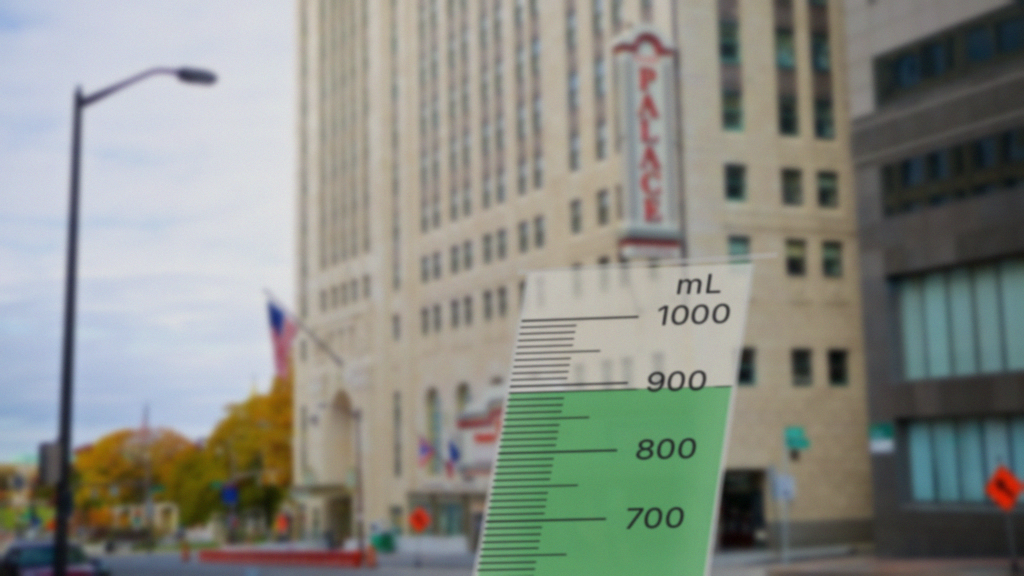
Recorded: **890** mL
